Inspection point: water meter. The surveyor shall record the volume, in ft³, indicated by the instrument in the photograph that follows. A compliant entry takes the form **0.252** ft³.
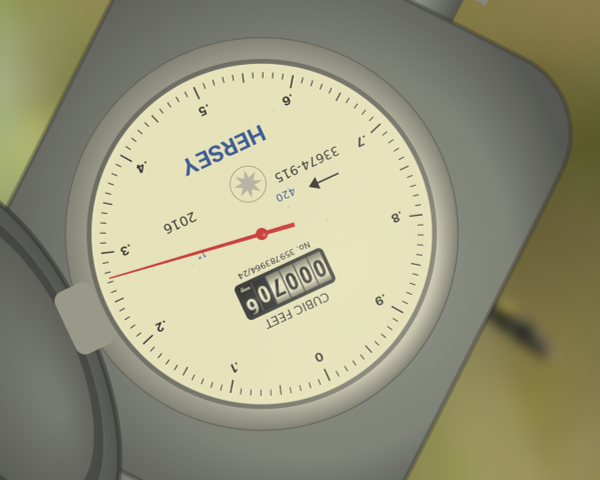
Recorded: **706.27** ft³
